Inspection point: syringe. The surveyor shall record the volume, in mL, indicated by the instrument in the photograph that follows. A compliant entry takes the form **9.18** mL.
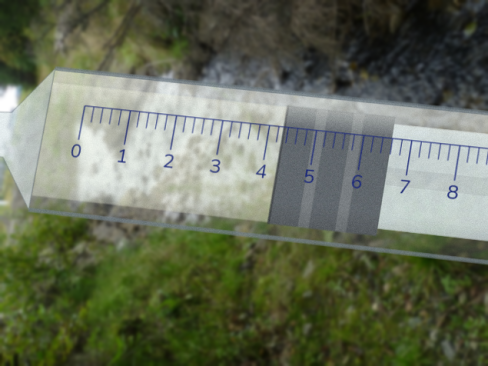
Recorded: **4.3** mL
